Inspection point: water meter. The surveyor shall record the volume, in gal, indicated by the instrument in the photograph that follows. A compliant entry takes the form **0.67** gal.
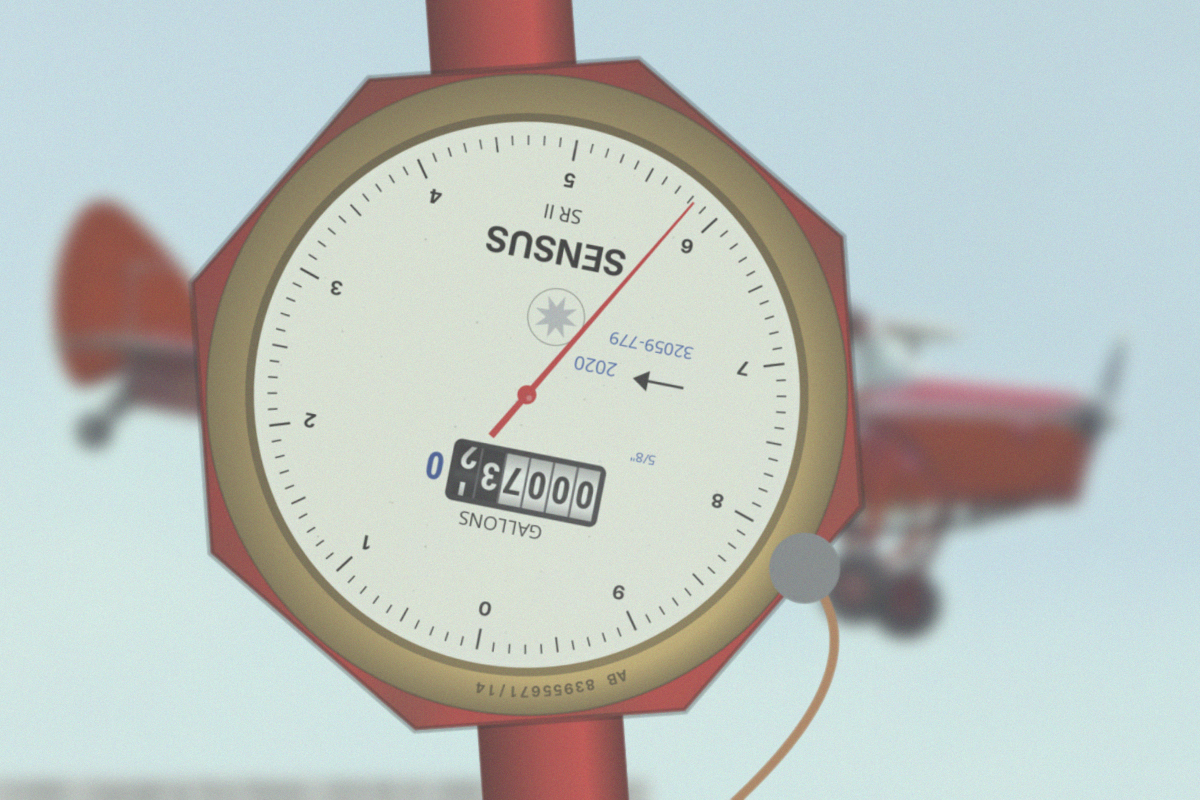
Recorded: **7315.8** gal
